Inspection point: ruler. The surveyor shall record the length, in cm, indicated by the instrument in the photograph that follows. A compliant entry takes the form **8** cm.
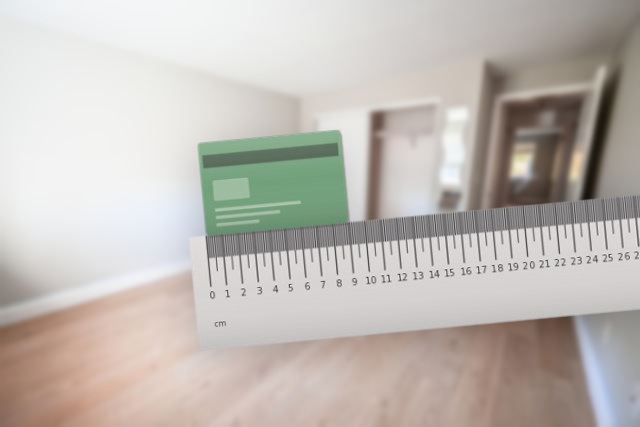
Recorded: **9** cm
